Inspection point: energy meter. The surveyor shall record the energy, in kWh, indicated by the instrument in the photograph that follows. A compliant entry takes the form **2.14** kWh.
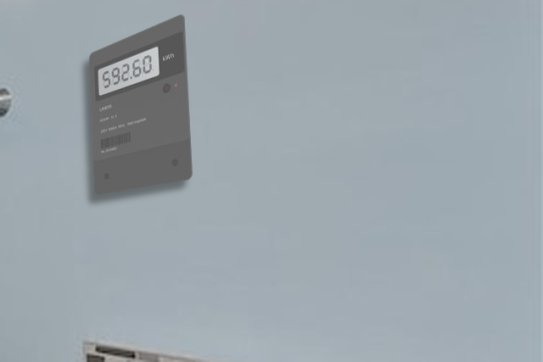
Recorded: **592.60** kWh
